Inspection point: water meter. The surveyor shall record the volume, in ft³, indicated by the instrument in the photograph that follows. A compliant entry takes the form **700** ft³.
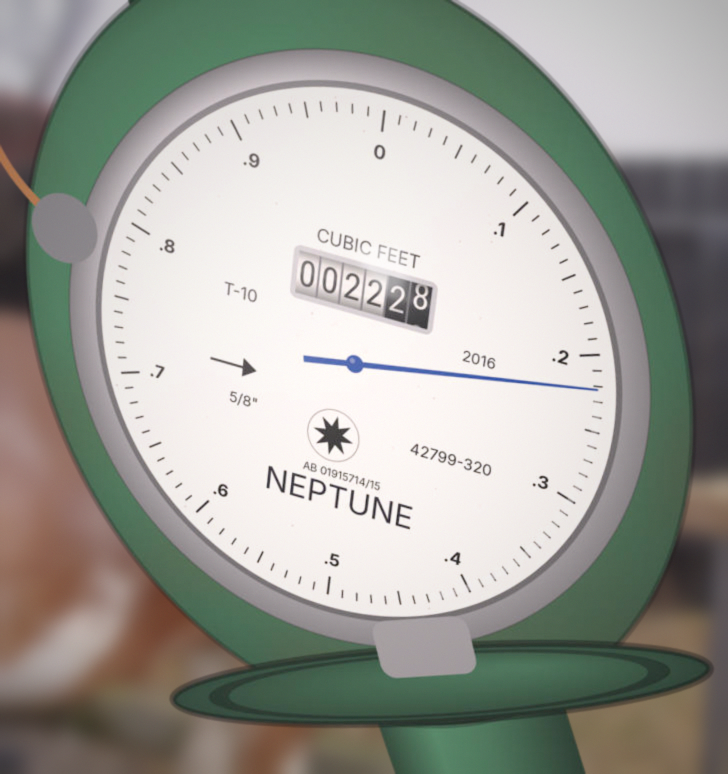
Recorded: **2228.22** ft³
